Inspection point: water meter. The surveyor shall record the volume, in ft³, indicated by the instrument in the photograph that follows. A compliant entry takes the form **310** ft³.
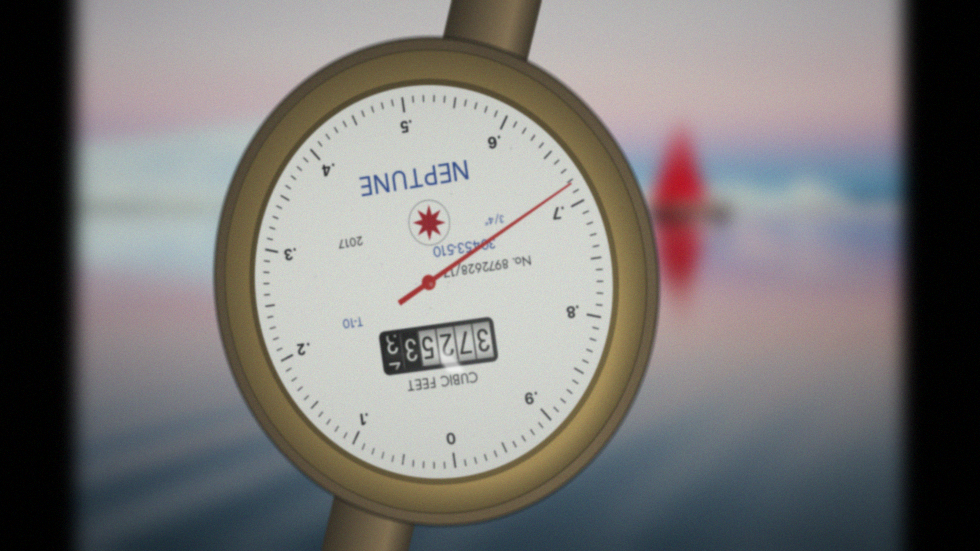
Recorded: **372532.68** ft³
